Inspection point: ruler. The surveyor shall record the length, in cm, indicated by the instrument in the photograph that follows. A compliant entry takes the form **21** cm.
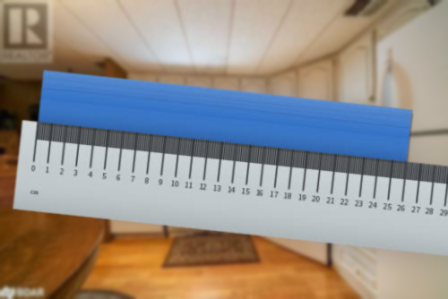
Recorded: **26** cm
